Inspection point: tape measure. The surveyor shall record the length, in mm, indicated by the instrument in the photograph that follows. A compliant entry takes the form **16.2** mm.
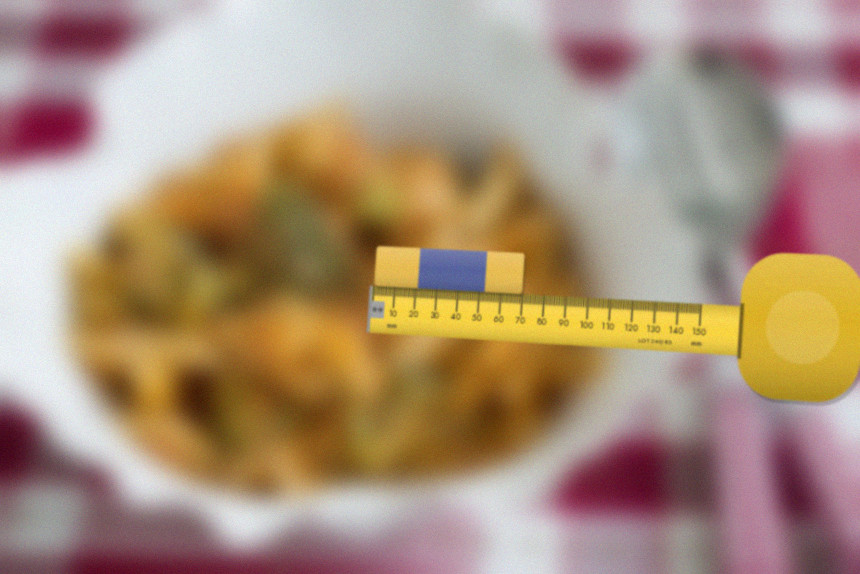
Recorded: **70** mm
